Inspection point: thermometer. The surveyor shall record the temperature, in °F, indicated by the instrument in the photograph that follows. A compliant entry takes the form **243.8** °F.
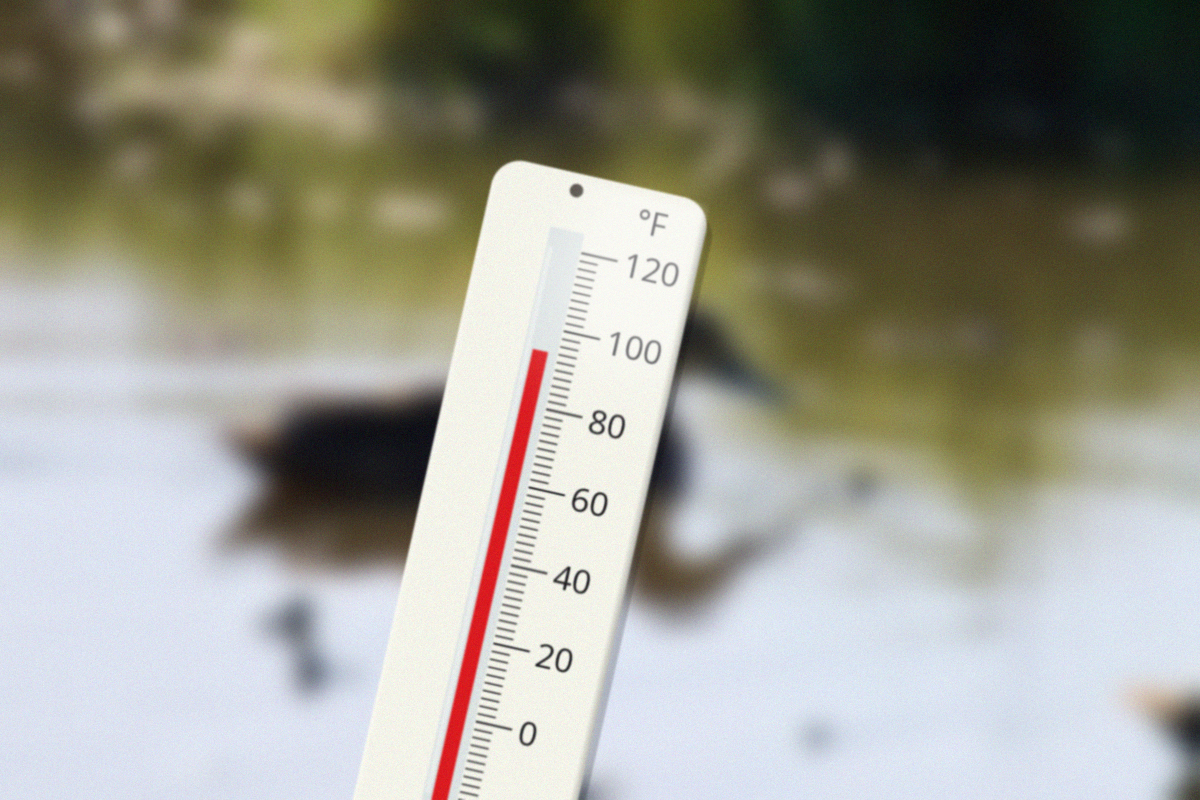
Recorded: **94** °F
